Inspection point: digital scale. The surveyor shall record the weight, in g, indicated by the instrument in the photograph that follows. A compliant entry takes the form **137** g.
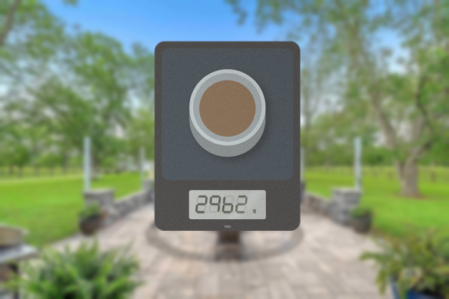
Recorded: **2962** g
